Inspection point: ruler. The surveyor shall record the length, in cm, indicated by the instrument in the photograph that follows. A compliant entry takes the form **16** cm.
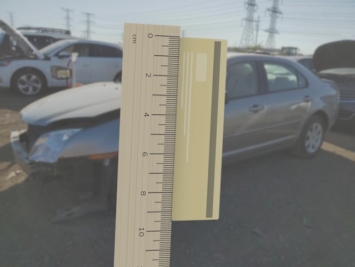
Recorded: **9.5** cm
